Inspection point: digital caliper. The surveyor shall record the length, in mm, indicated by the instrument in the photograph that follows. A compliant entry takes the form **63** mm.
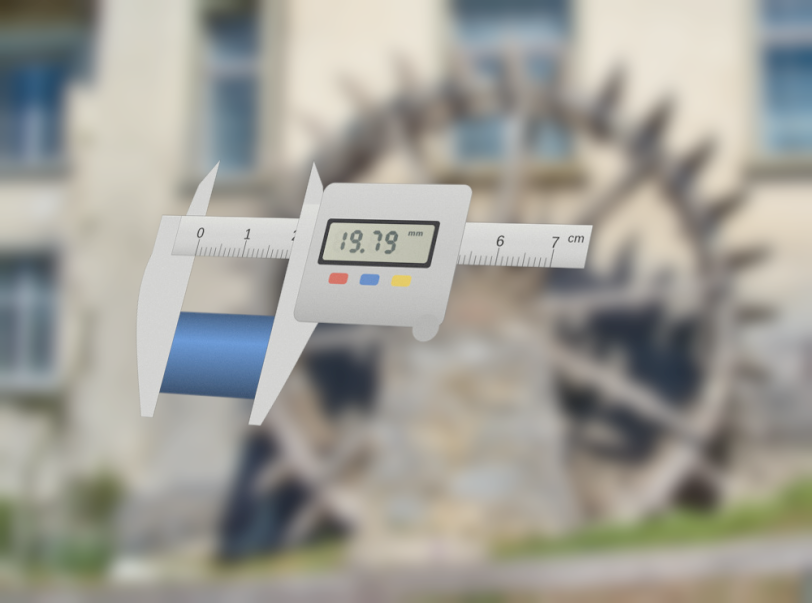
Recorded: **19.79** mm
